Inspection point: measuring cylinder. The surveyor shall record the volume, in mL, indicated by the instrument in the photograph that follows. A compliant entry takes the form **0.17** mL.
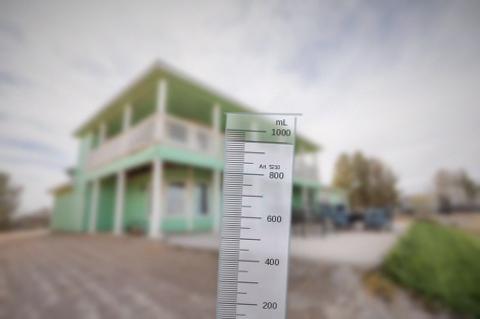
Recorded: **950** mL
